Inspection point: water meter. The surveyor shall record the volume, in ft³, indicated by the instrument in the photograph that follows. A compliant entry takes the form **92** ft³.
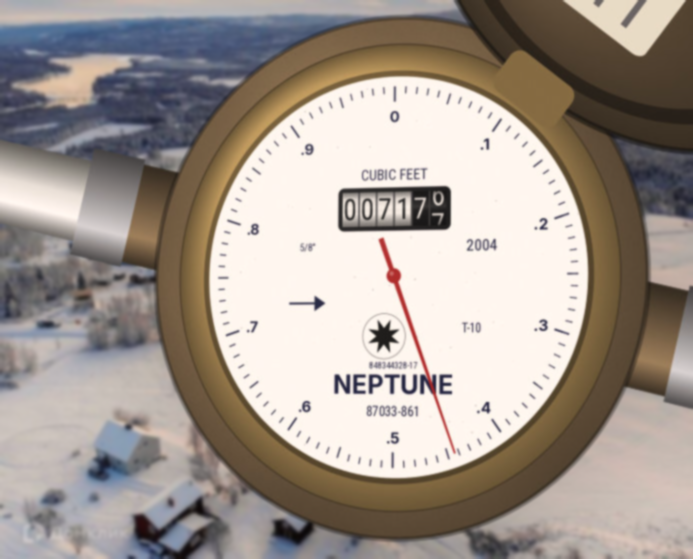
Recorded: **7176.44** ft³
